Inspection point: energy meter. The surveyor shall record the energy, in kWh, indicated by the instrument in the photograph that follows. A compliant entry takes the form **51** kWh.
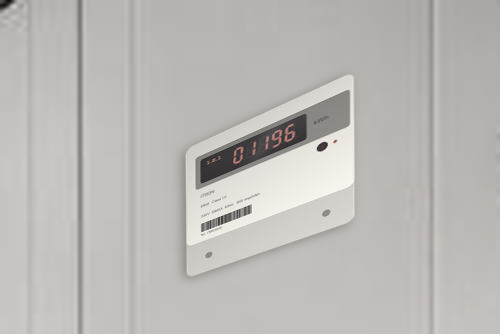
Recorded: **1196** kWh
